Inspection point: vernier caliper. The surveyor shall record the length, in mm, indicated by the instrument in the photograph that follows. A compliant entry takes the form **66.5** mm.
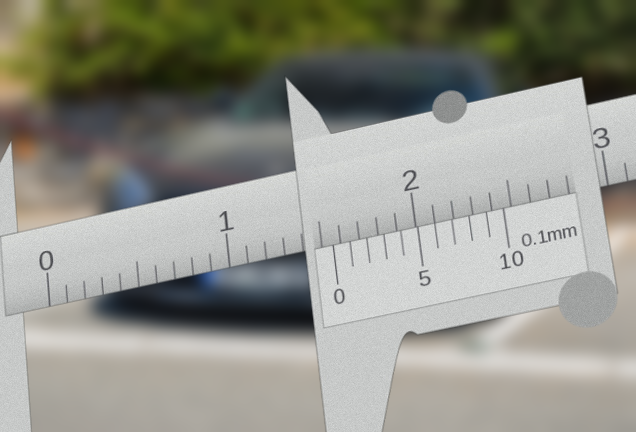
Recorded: **15.6** mm
